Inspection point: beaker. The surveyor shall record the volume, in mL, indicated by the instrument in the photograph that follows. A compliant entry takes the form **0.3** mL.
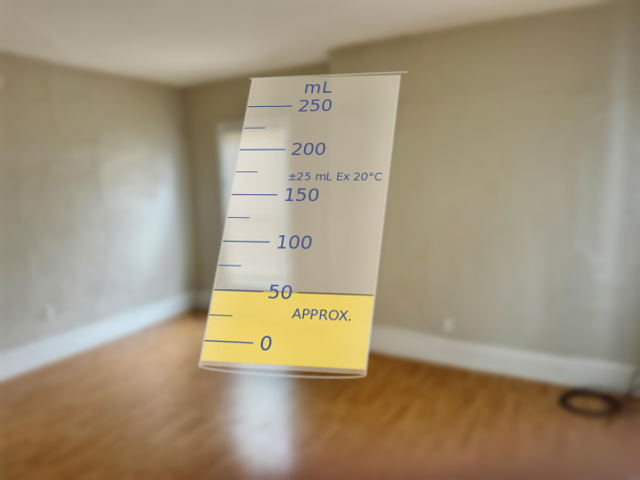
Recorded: **50** mL
